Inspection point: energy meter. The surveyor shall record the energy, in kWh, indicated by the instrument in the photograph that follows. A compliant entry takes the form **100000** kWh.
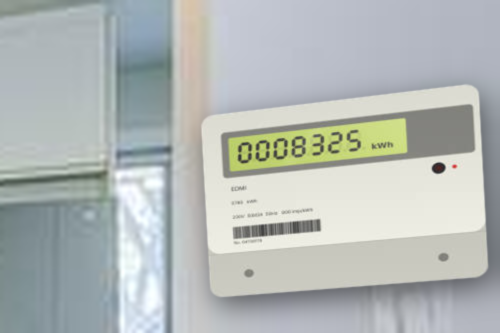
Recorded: **8325** kWh
